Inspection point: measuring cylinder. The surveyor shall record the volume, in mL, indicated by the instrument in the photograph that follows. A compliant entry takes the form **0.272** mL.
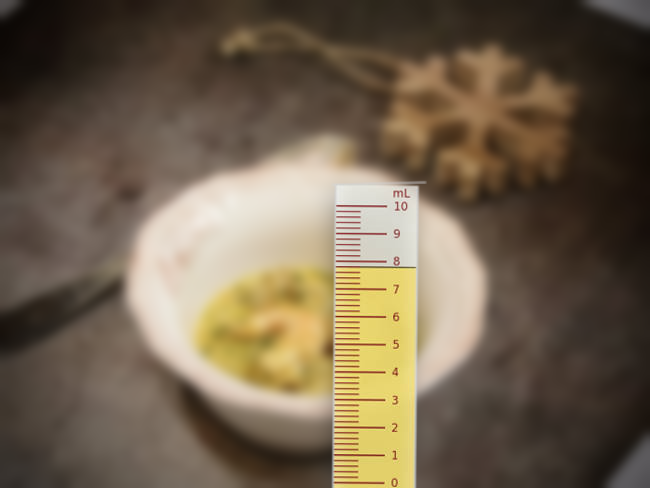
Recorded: **7.8** mL
